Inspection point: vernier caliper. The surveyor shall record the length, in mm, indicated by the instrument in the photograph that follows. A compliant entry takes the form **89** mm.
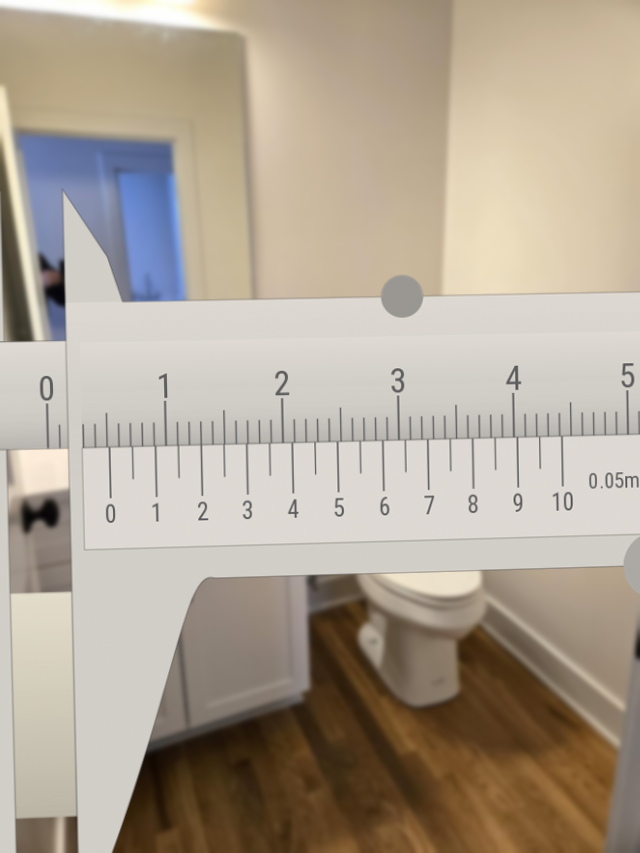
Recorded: **5.2** mm
